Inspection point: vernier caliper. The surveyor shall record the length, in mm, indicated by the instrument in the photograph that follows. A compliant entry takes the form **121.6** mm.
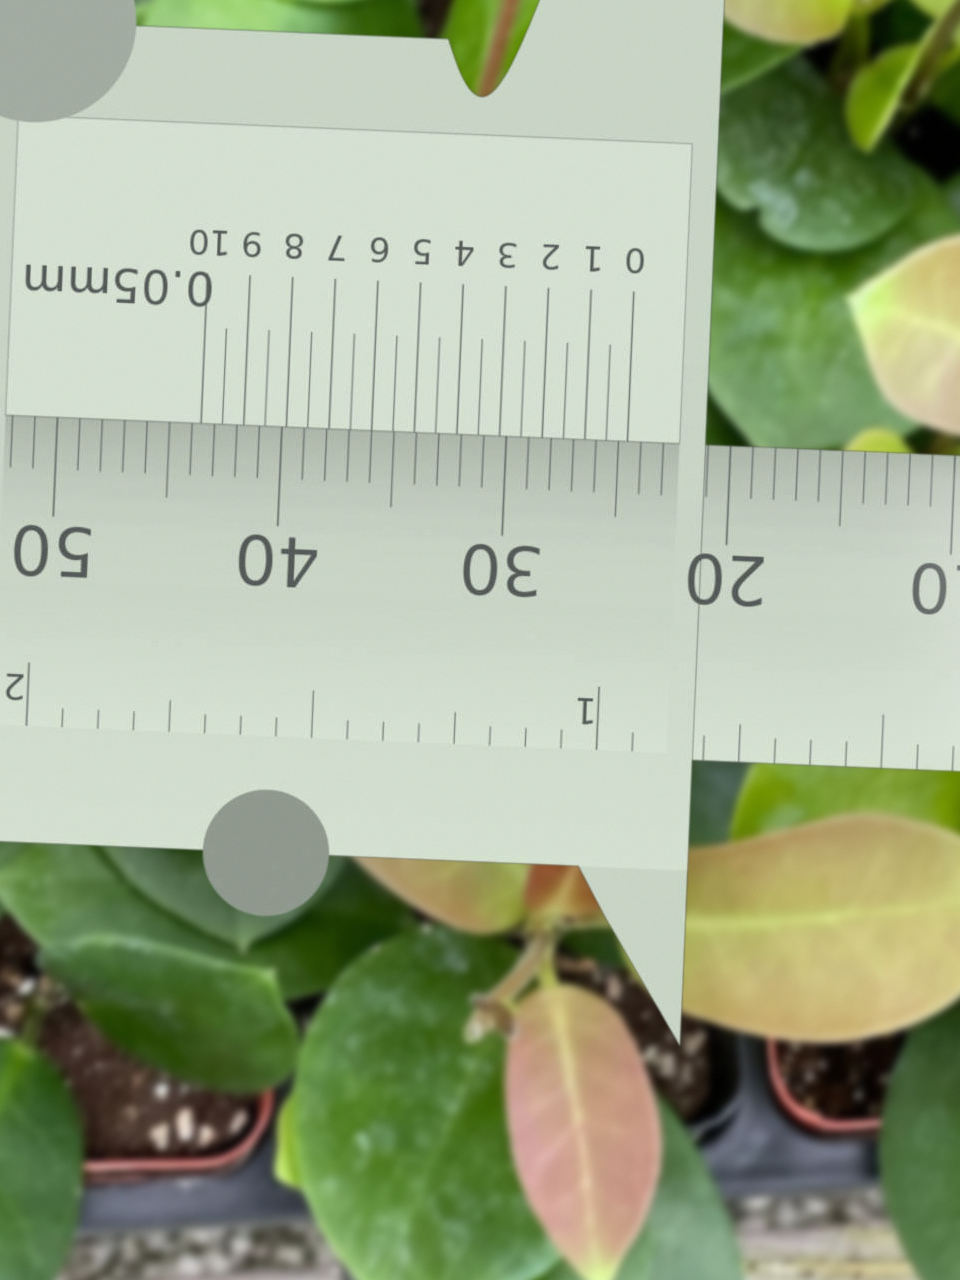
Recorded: **24.6** mm
